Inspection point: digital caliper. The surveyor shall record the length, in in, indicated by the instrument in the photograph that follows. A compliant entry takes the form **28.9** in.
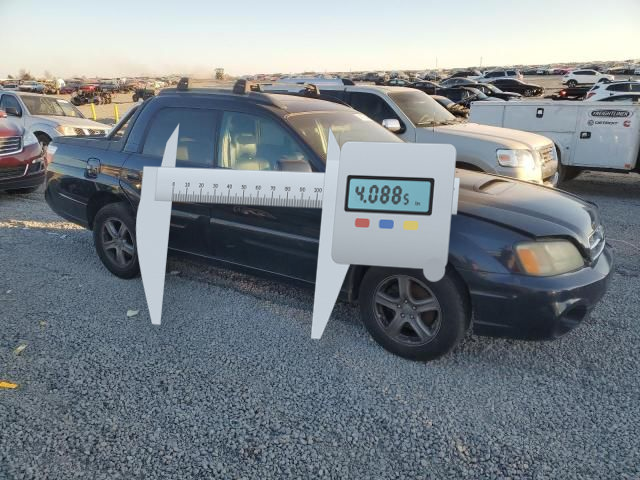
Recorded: **4.0885** in
